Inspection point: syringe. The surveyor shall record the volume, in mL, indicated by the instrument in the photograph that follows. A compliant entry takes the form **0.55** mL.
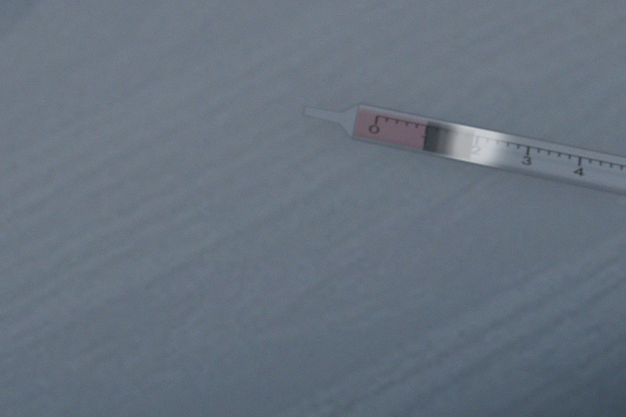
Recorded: **1** mL
